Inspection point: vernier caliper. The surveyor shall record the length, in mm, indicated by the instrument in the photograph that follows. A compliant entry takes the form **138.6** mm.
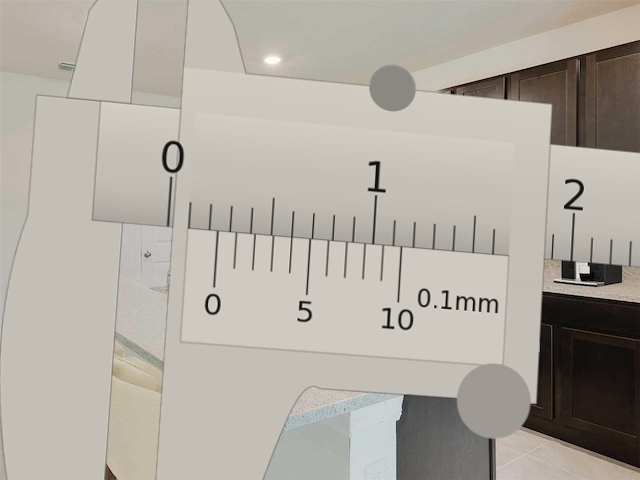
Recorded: **2.4** mm
